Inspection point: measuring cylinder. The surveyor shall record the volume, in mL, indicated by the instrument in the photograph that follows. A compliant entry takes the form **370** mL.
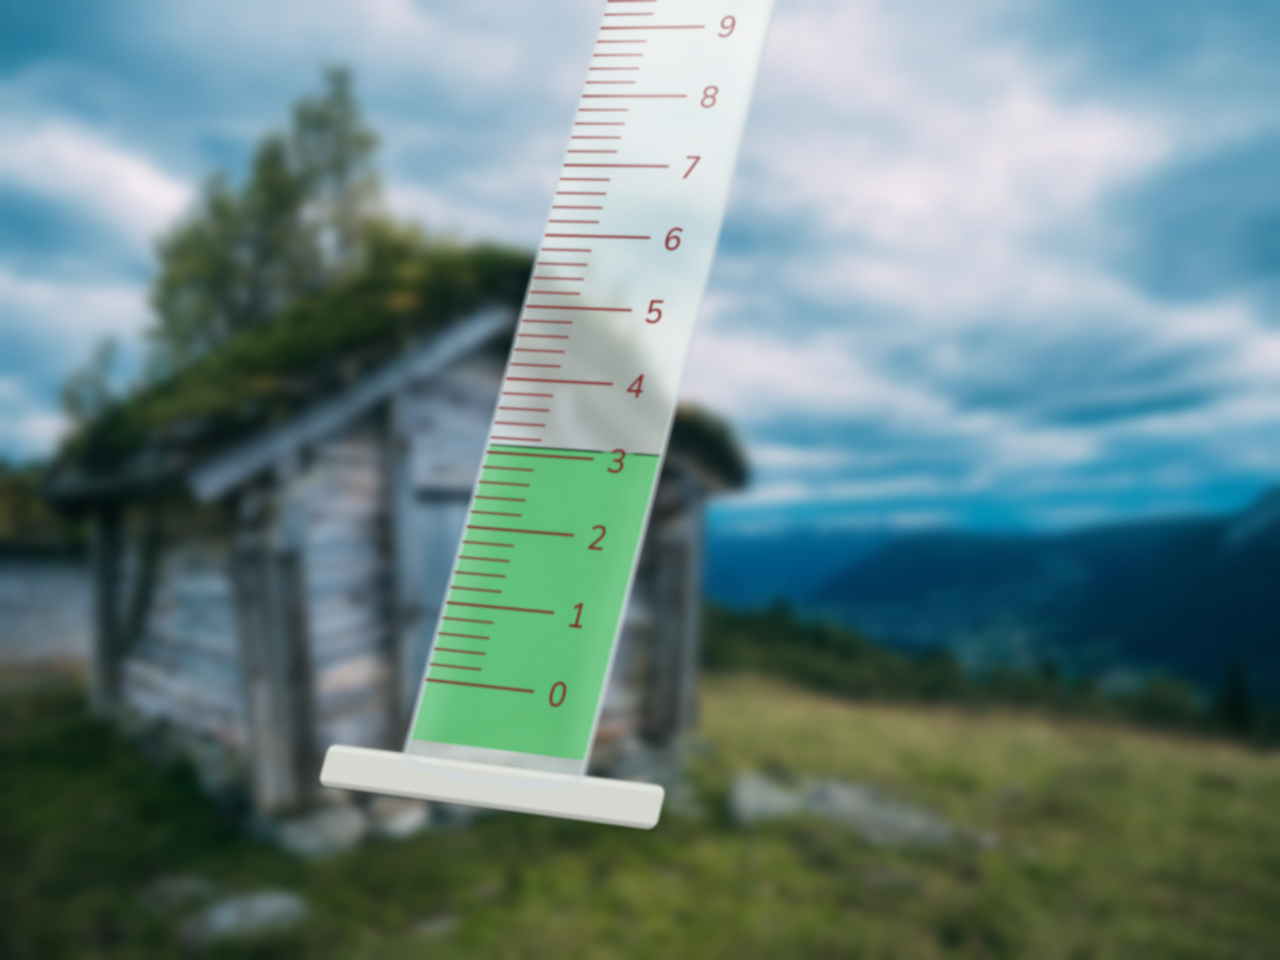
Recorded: **3.1** mL
